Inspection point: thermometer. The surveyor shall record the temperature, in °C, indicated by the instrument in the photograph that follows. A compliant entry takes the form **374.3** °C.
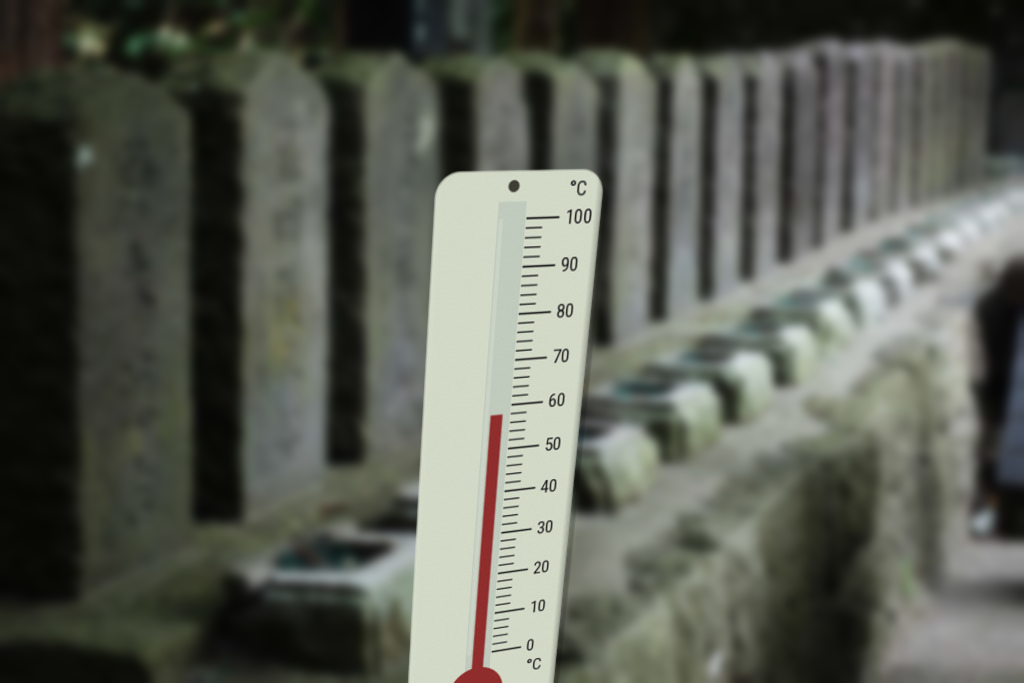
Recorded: **58** °C
